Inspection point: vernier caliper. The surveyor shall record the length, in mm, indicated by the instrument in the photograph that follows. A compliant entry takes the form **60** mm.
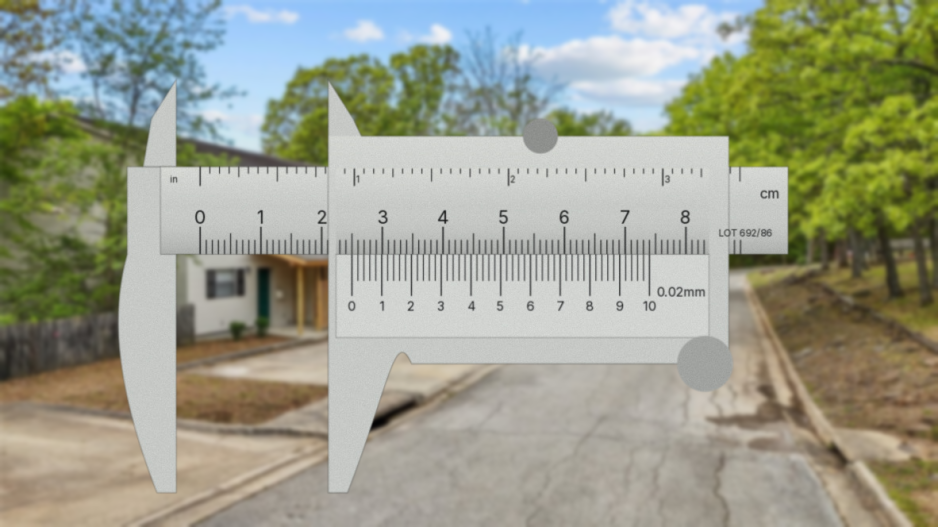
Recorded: **25.0** mm
